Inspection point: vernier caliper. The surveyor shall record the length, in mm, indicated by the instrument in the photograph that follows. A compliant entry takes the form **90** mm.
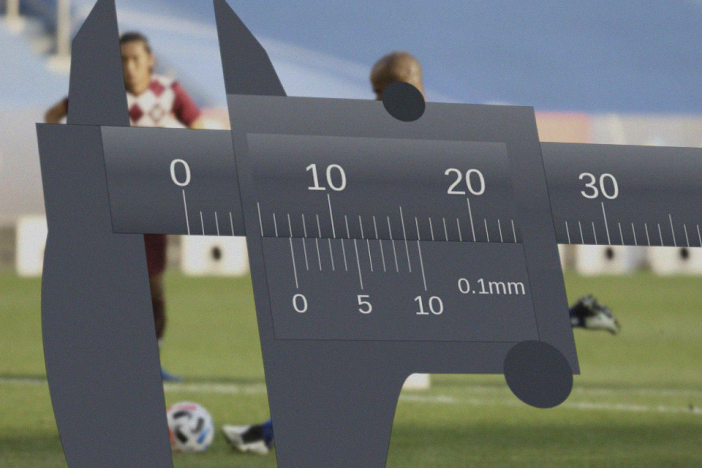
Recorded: **6.9** mm
